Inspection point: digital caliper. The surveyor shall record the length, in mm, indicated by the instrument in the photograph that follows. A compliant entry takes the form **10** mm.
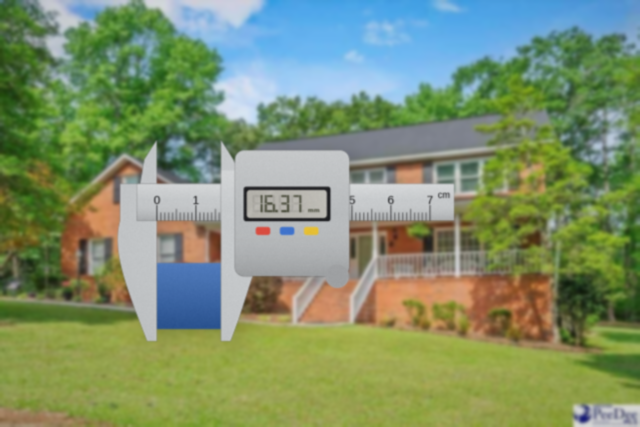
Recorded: **16.37** mm
